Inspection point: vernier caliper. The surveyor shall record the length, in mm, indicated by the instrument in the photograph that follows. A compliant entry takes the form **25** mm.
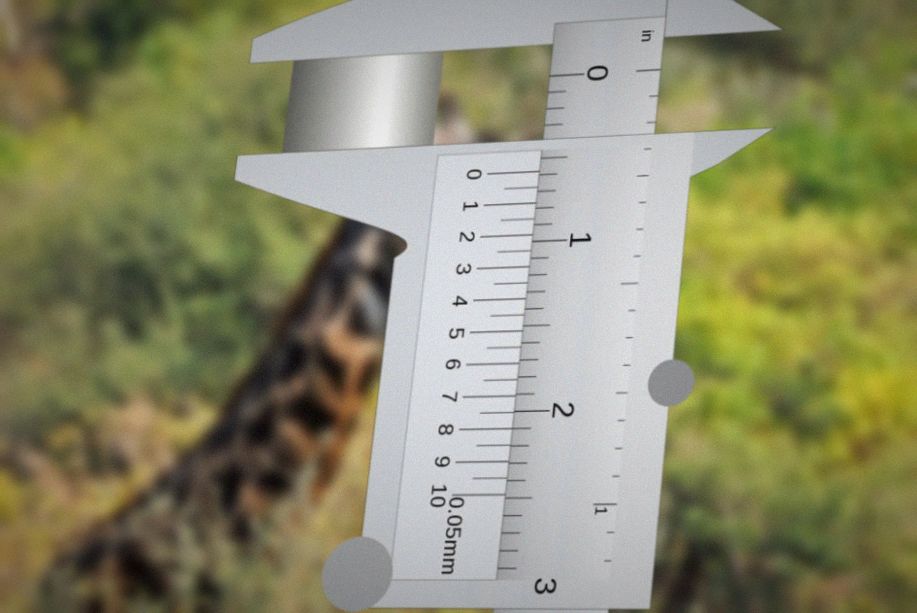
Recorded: **5.8** mm
